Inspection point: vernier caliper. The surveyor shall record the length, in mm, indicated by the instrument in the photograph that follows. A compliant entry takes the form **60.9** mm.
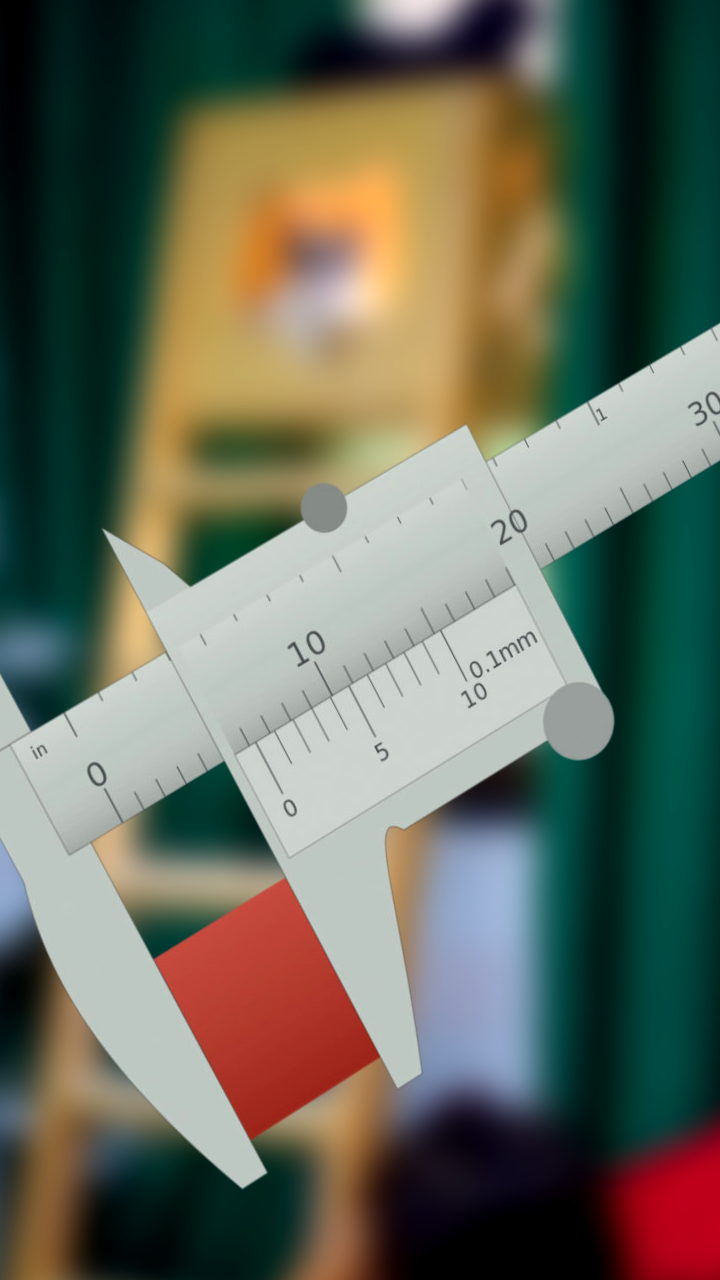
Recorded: **6.3** mm
